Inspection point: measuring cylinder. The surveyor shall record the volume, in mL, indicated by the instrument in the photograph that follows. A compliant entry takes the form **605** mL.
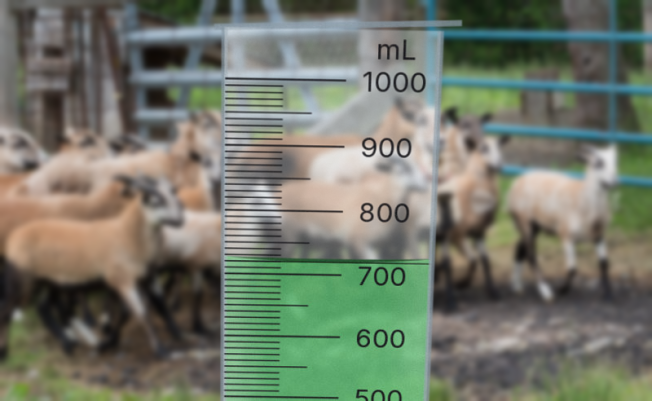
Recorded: **720** mL
